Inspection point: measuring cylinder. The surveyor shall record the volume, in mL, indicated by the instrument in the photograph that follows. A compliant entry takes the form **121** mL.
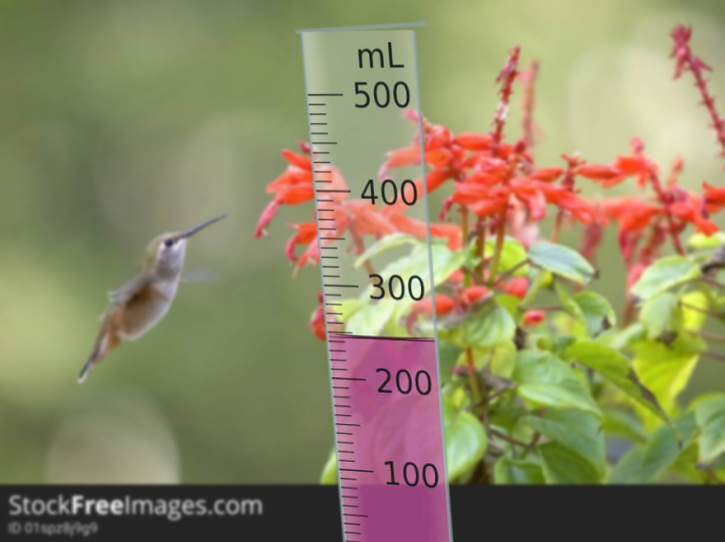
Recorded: **245** mL
